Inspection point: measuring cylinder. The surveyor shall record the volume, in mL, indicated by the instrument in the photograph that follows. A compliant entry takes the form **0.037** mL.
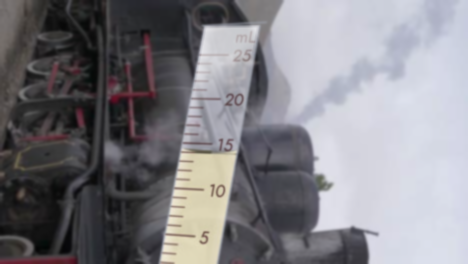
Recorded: **14** mL
